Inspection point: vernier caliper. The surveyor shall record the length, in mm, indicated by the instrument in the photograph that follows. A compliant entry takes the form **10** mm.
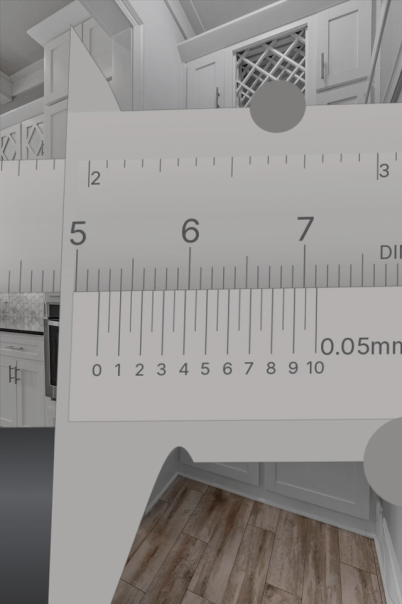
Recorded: **52.1** mm
